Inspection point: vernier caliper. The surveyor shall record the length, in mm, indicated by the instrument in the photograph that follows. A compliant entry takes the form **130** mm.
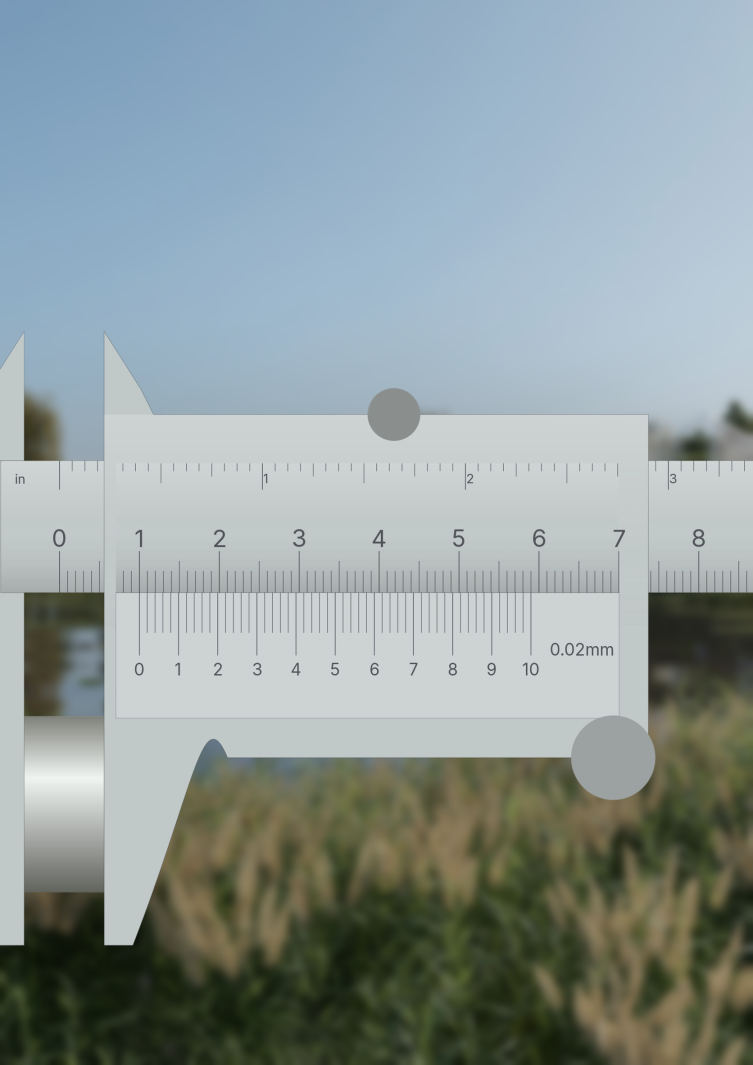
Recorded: **10.0** mm
